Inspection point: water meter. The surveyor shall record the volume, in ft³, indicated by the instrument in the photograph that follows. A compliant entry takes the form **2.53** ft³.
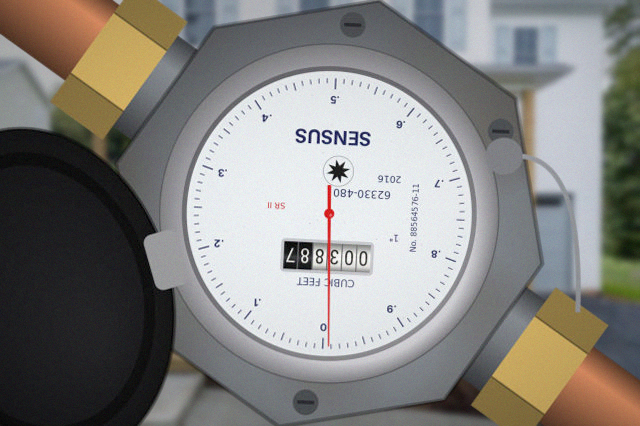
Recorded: **3886.99** ft³
